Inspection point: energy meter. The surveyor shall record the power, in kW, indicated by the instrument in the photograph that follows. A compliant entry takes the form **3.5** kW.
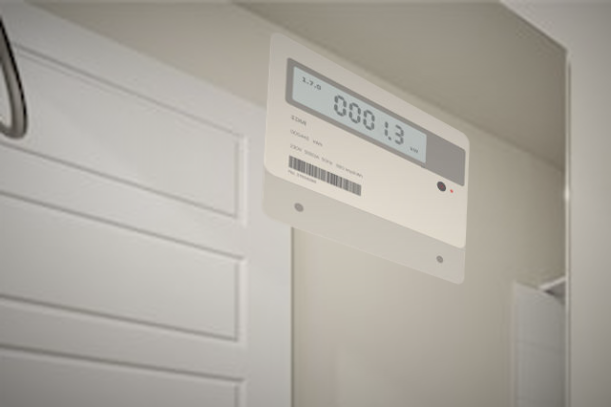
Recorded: **1.3** kW
